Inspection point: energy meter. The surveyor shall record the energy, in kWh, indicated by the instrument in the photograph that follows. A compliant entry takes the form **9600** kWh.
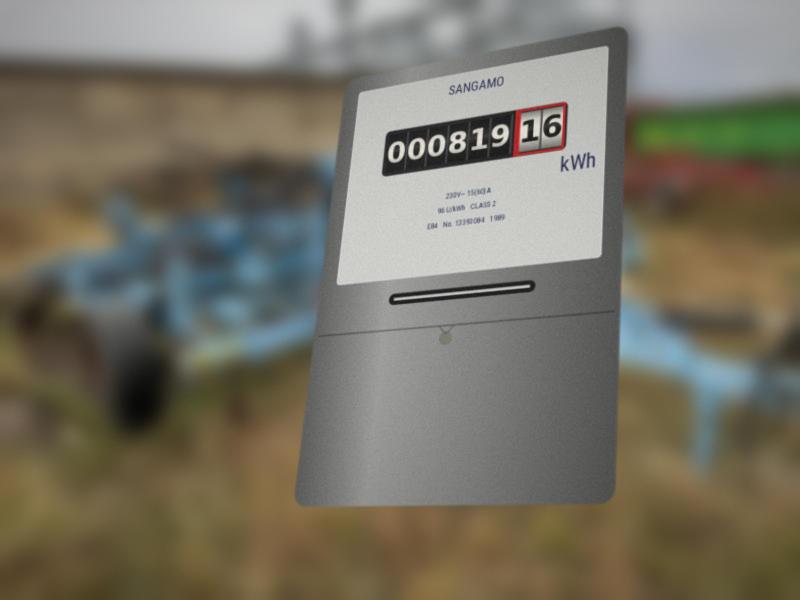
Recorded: **819.16** kWh
